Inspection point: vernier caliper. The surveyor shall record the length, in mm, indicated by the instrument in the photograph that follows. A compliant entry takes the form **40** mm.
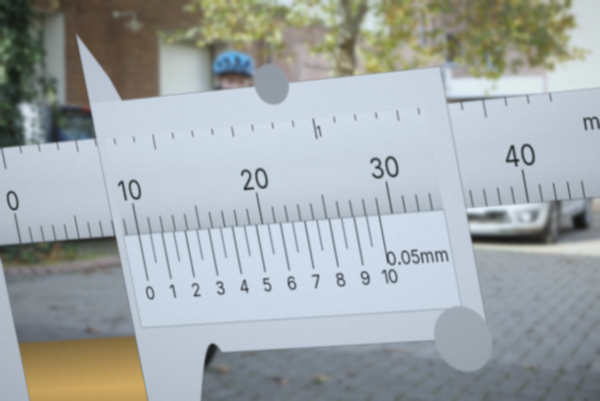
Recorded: **10.0** mm
